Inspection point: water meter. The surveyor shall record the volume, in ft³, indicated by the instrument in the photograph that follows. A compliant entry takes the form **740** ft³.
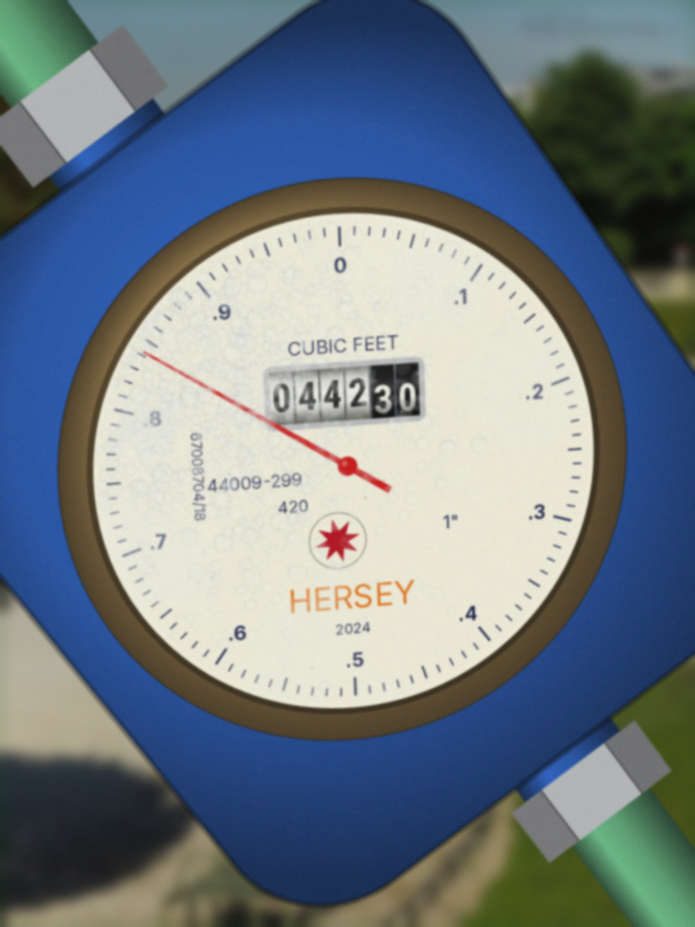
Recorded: **44229.84** ft³
